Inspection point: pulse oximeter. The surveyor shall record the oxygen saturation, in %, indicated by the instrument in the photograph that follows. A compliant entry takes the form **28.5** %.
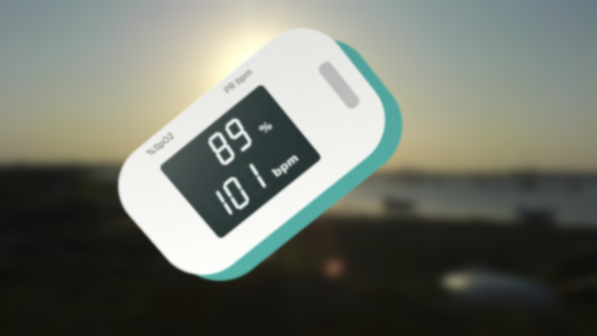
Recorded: **89** %
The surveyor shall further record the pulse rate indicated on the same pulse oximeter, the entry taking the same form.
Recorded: **101** bpm
